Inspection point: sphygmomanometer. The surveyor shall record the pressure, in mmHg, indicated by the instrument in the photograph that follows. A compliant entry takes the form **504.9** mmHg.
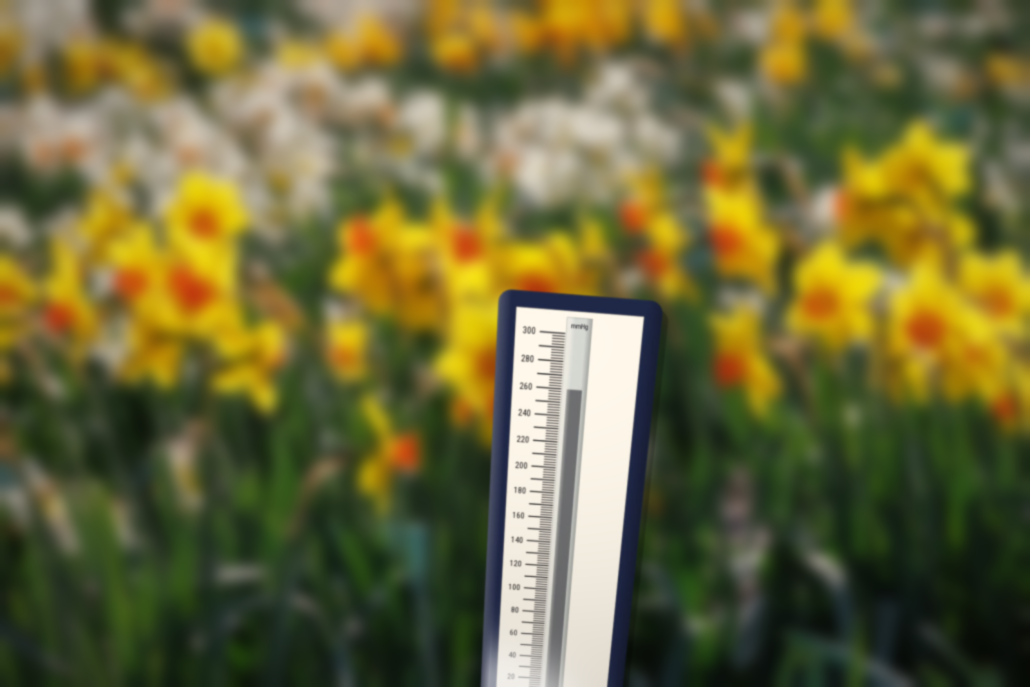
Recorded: **260** mmHg
